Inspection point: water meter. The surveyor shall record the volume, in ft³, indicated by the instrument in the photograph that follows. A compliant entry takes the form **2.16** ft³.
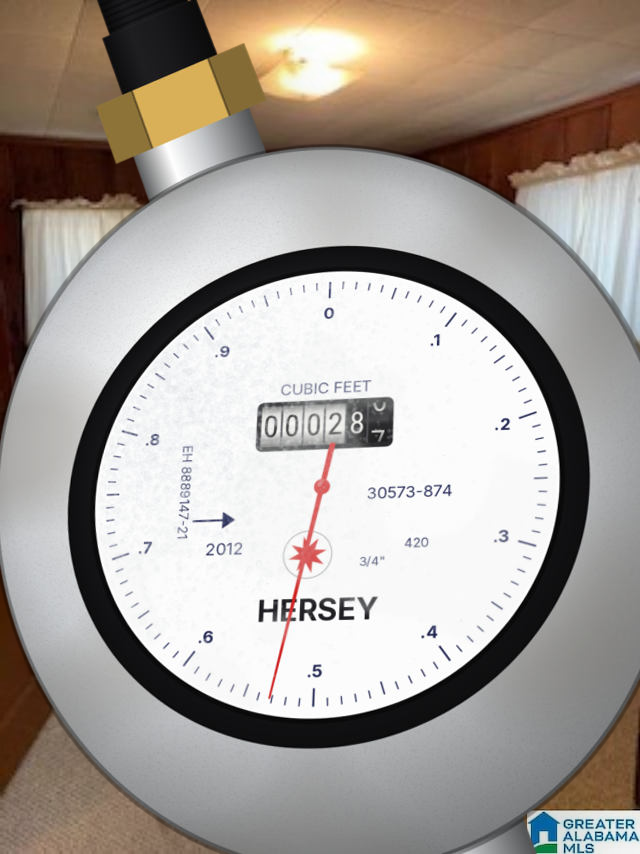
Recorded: **286.53** ft³
